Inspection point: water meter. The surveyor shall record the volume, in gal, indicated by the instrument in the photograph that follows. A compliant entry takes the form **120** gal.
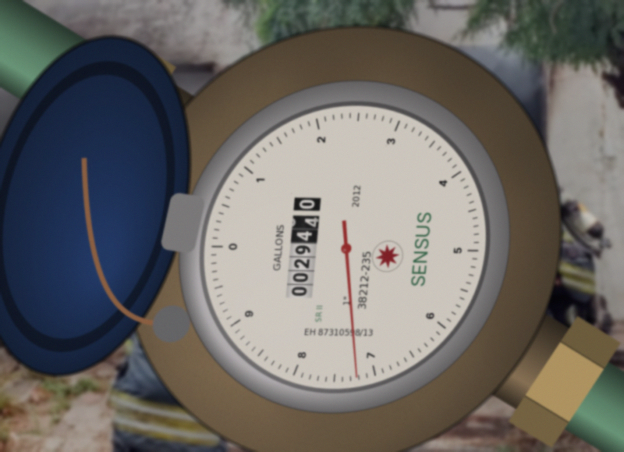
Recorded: **29437.2** gal
